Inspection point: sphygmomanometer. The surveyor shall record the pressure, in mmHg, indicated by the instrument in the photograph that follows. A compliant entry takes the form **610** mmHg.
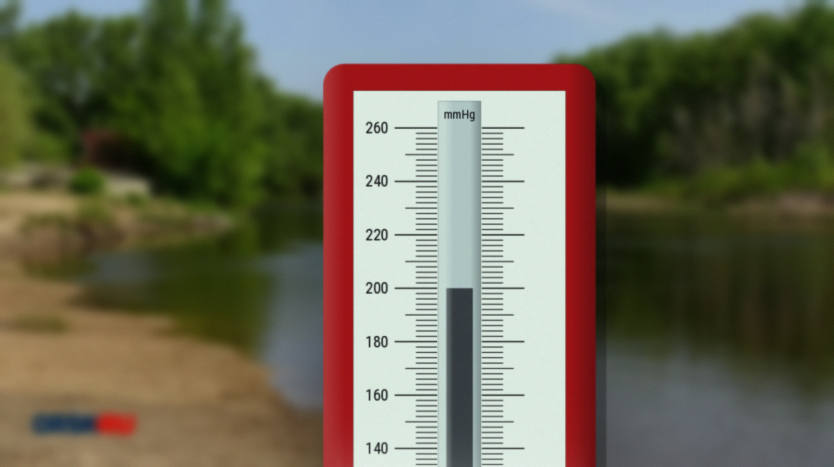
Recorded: **200** mmHg
